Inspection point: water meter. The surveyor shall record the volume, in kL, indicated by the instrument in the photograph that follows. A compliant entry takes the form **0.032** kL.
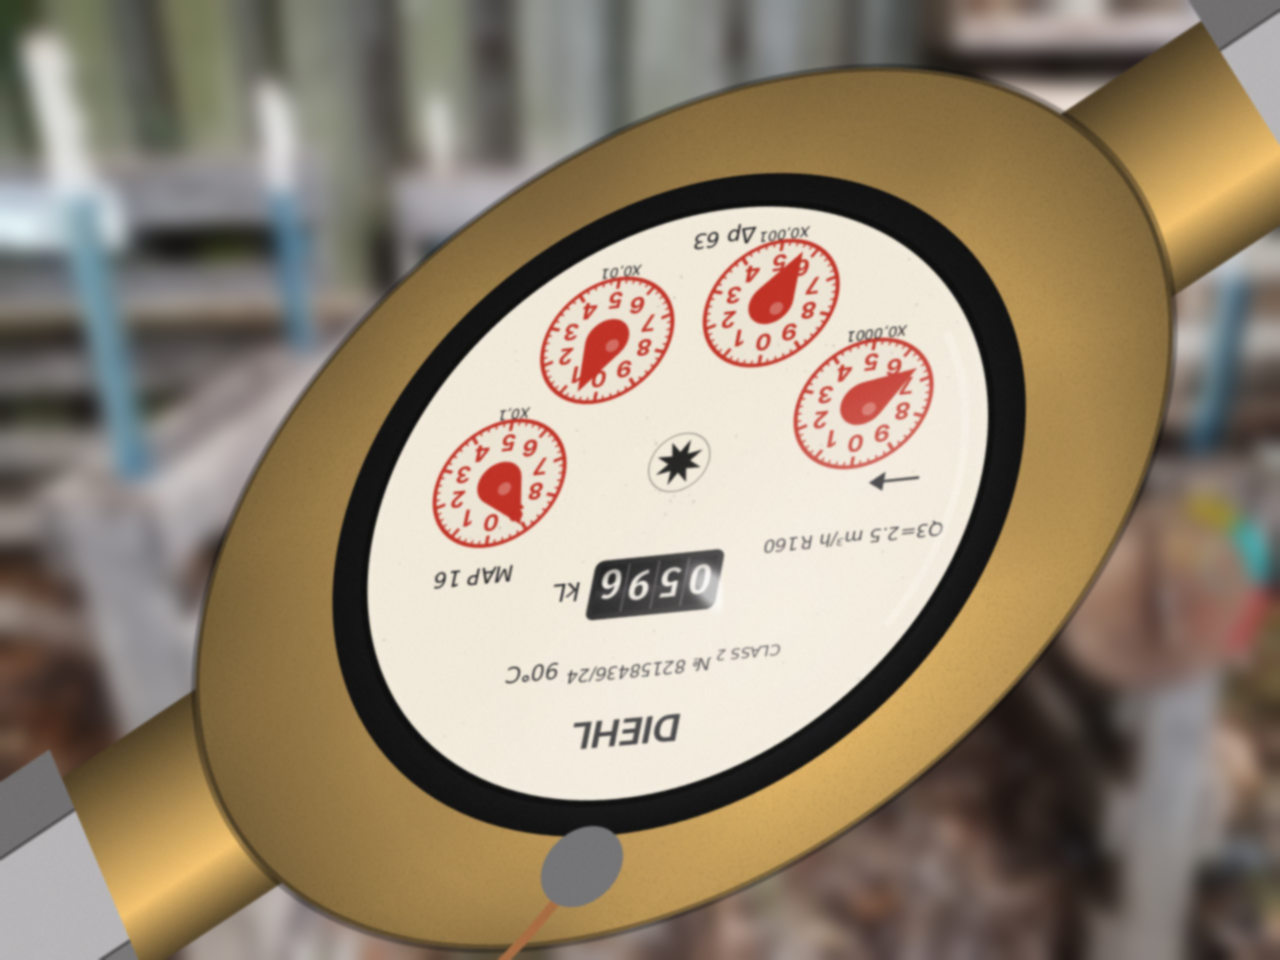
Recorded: **595.9056** kL
